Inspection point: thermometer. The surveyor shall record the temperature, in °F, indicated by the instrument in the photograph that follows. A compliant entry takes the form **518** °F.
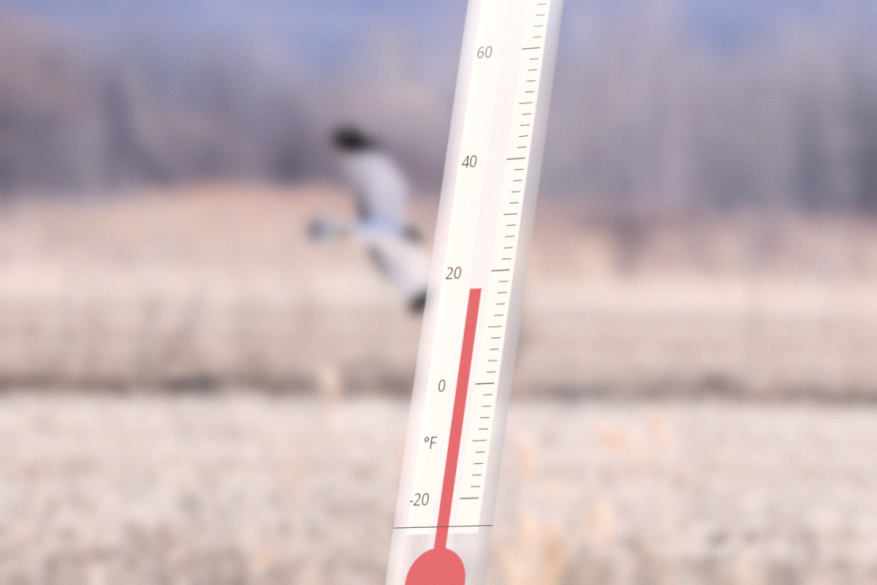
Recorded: **17** °F
